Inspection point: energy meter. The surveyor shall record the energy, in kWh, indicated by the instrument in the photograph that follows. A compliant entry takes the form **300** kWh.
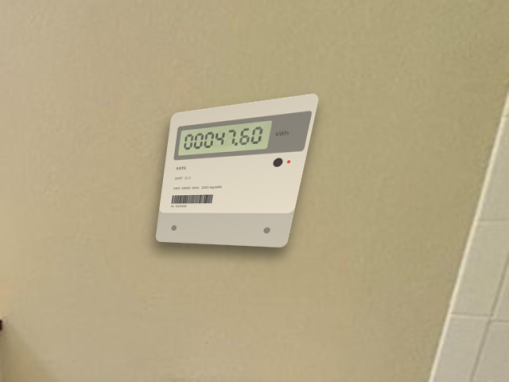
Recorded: **47.60** kWh
